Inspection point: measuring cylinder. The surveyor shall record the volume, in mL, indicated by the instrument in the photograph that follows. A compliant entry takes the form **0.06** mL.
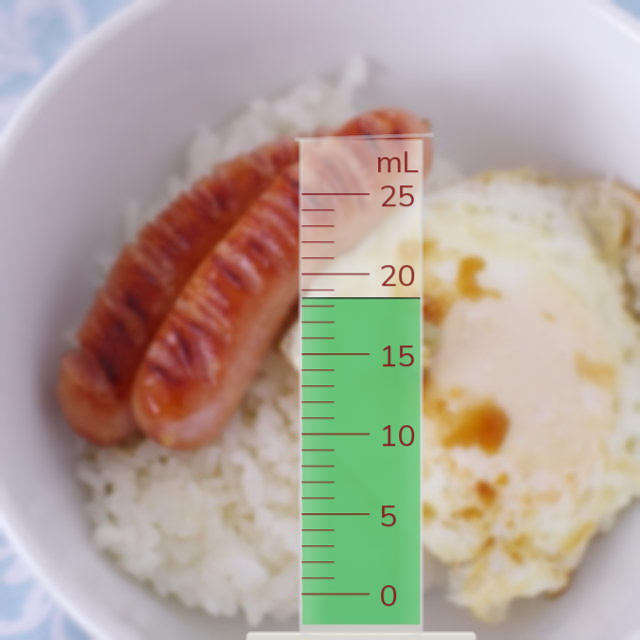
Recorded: **18.5** mL
